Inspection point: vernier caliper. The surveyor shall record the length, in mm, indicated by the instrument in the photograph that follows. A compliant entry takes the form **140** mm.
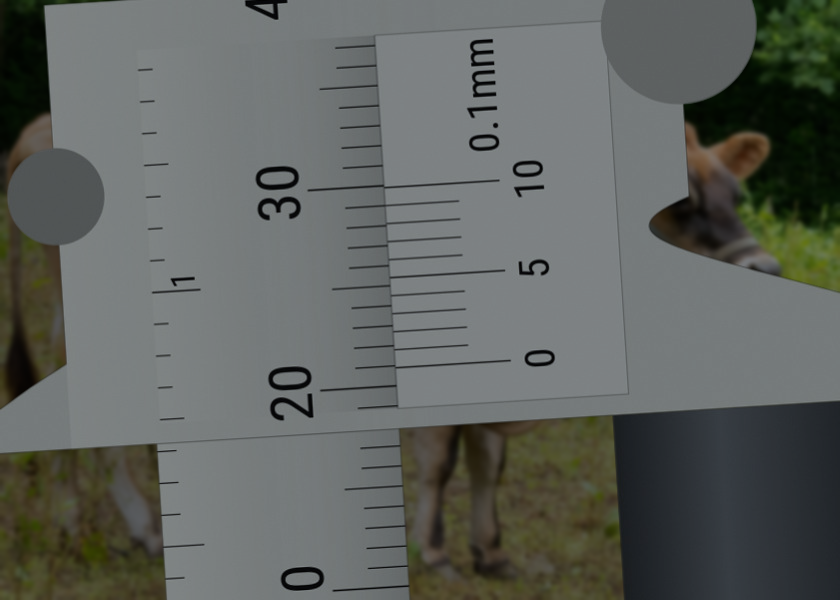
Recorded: **20.9** mm
